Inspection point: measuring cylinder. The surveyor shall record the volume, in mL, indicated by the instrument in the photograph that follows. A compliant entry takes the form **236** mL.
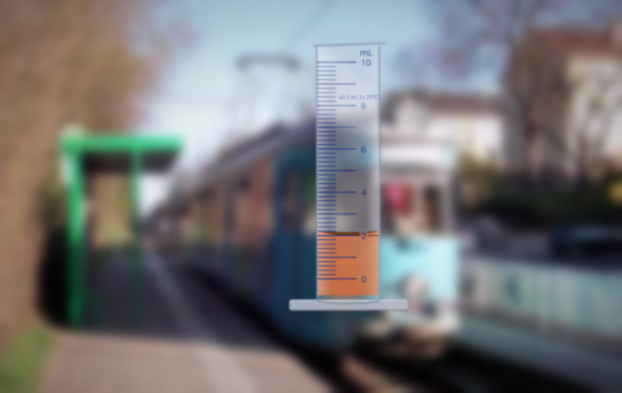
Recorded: **2** mL
